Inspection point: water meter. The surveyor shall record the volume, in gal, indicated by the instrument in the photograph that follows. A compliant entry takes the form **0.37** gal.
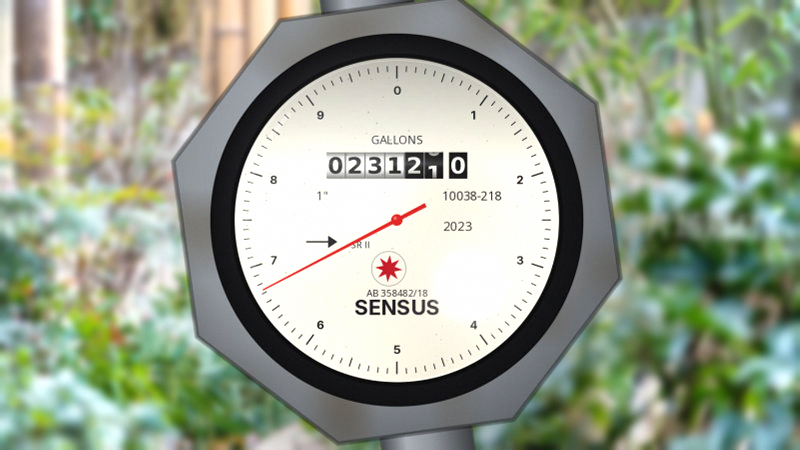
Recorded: **231206.7** gal
